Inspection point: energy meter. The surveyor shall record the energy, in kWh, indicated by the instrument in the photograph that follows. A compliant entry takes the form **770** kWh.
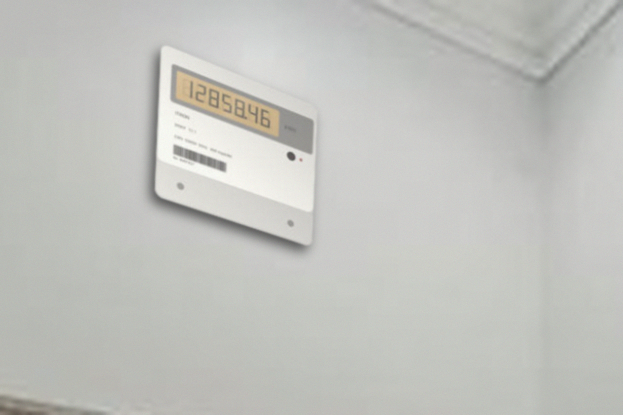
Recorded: **12858.46** kWh
